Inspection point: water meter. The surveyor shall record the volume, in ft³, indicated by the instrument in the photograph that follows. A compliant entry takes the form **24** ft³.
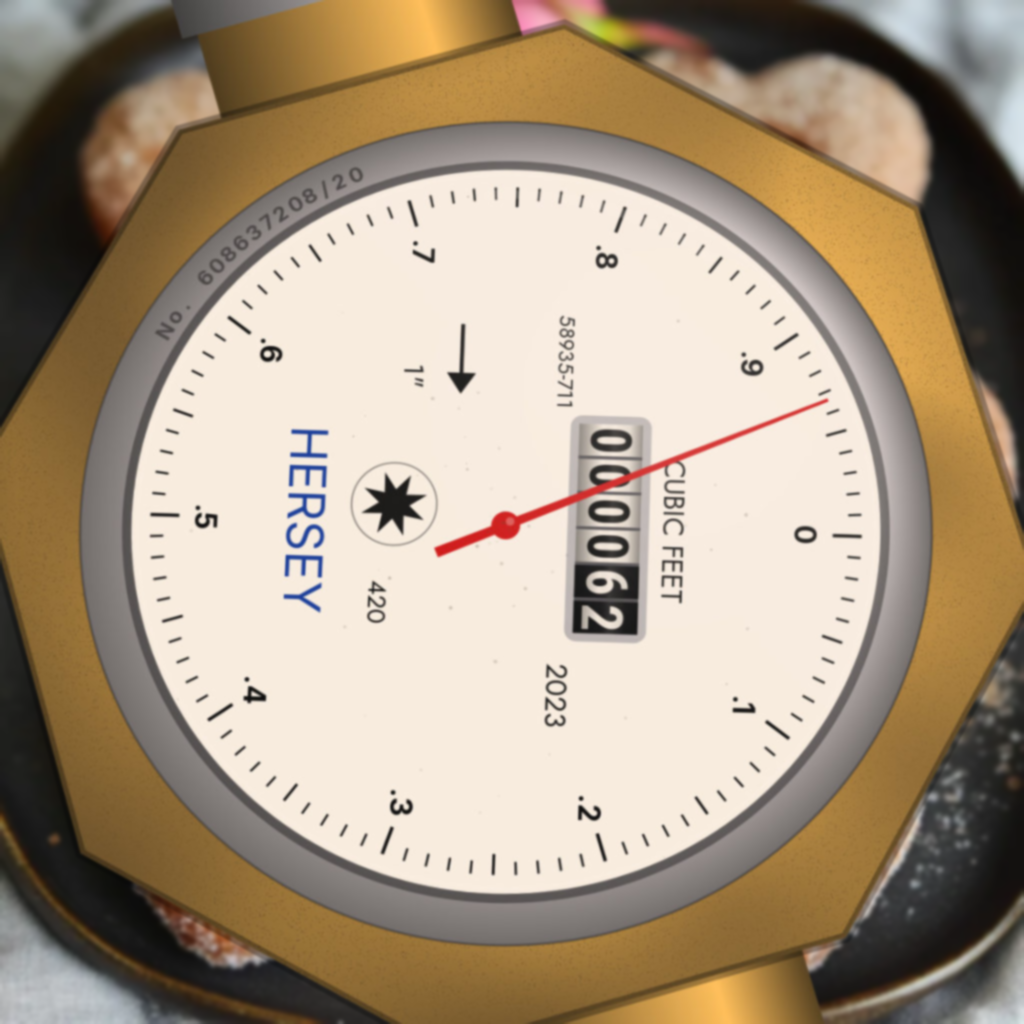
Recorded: **61.93** ft³
